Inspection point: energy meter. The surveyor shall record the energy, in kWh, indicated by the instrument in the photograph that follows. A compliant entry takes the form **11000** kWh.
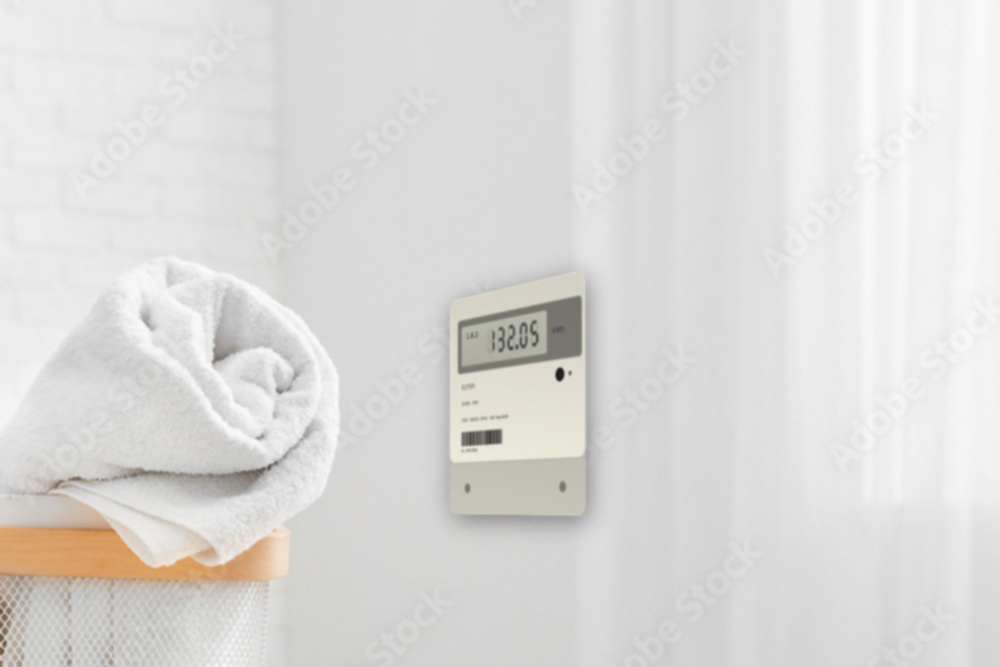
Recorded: **132.05** kWh
